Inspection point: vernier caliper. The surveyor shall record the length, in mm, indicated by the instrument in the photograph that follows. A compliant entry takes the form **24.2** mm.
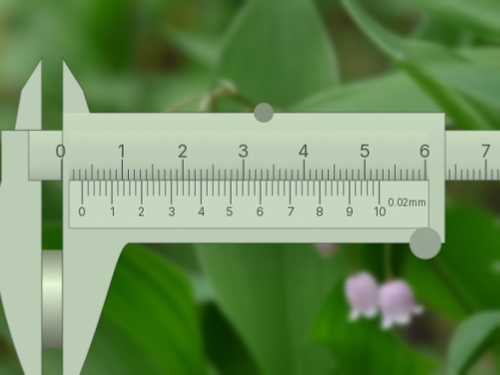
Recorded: **3.4** mm
